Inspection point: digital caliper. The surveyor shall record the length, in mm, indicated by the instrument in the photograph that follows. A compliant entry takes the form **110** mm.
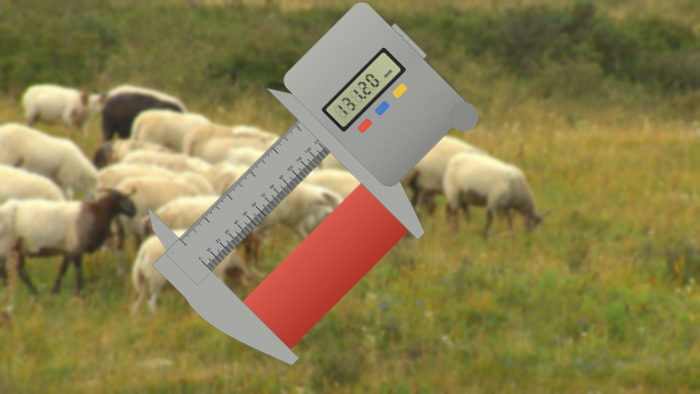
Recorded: **131.20** mm
